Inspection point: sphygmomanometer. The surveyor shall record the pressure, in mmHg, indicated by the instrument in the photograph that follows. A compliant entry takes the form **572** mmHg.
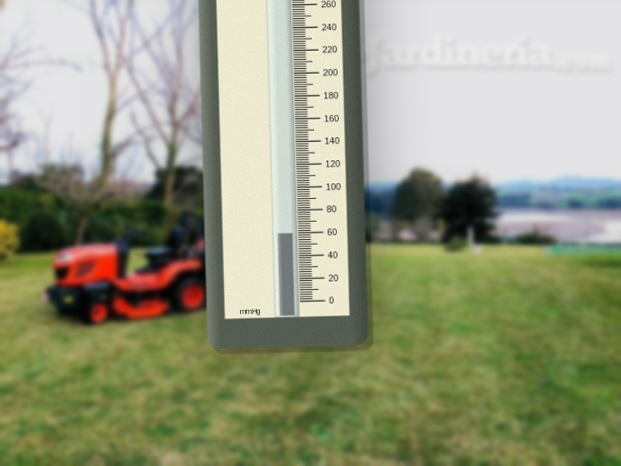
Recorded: **60** mmHg
